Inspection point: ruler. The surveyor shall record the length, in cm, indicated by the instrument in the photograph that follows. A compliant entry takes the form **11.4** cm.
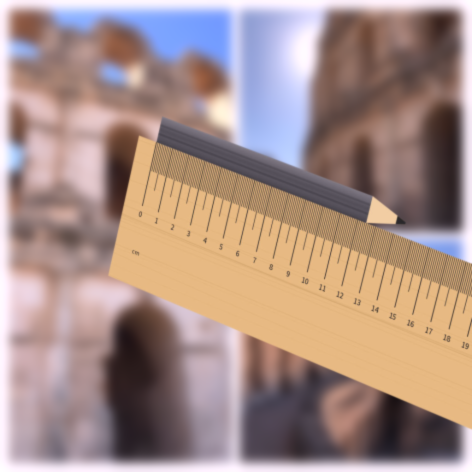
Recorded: **14.5** cm
